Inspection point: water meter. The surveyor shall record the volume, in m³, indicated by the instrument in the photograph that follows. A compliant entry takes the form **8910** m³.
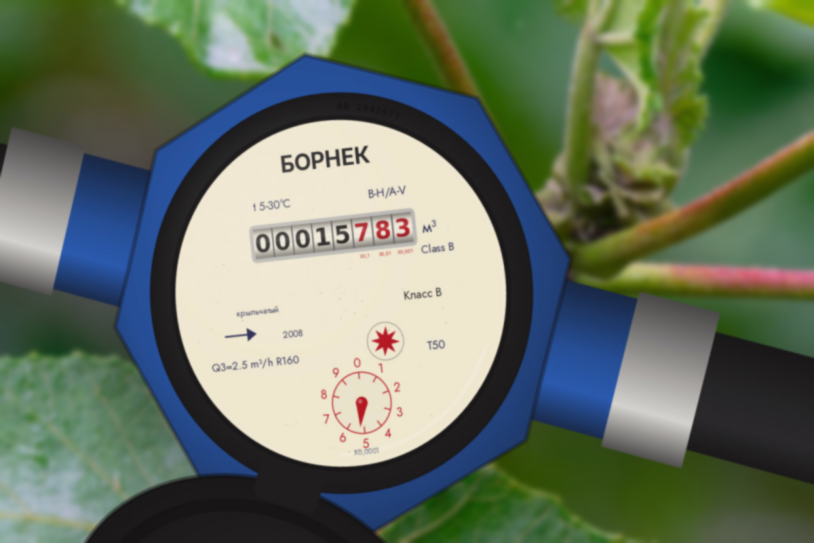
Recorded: **15.7835** m³
